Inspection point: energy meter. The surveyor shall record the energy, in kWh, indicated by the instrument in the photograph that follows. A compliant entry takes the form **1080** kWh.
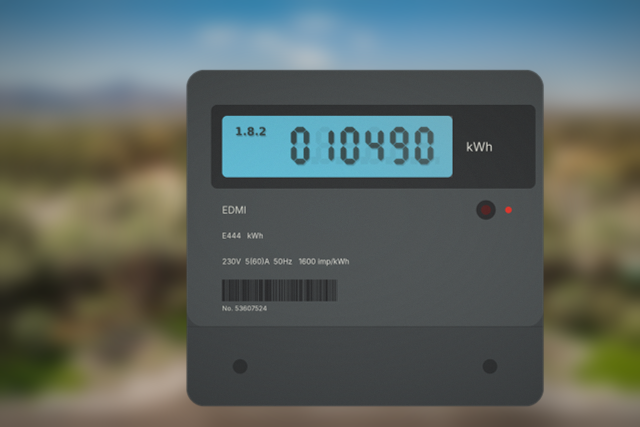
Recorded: **10490** kWh
